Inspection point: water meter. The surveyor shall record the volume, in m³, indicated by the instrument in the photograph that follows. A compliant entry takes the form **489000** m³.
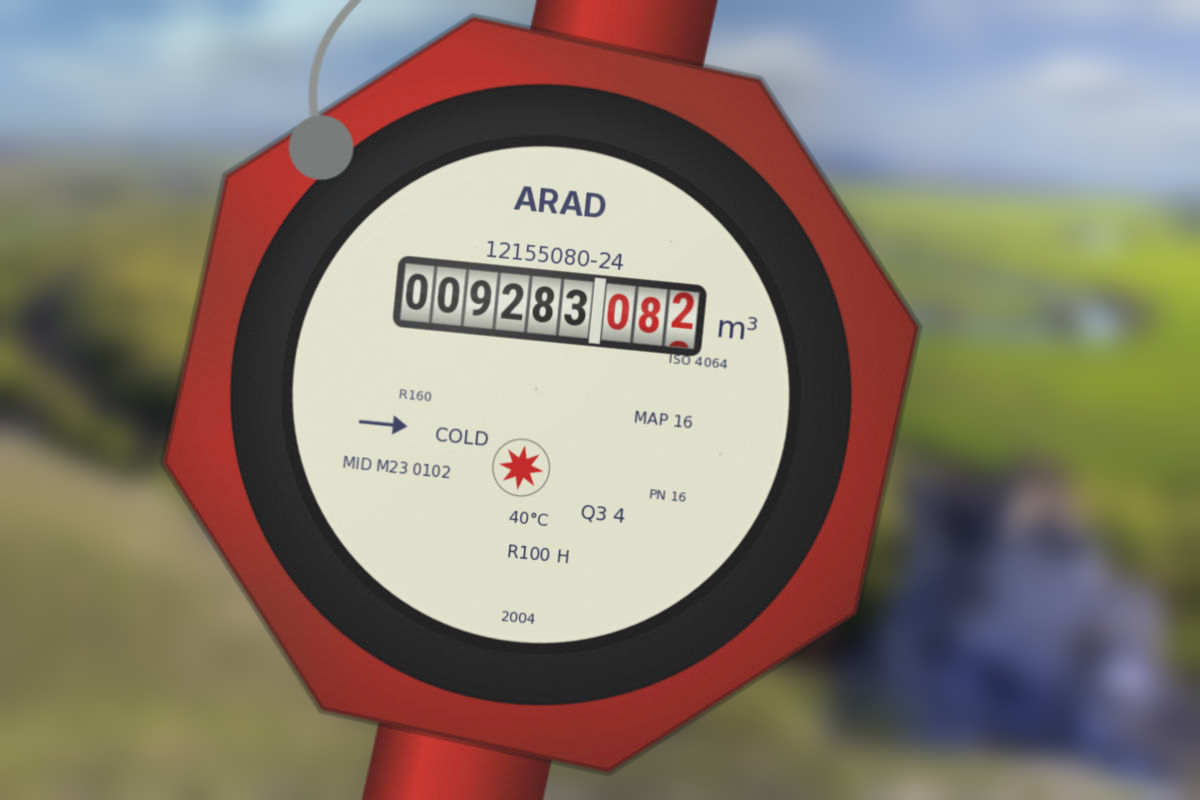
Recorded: **9283.082** m³
